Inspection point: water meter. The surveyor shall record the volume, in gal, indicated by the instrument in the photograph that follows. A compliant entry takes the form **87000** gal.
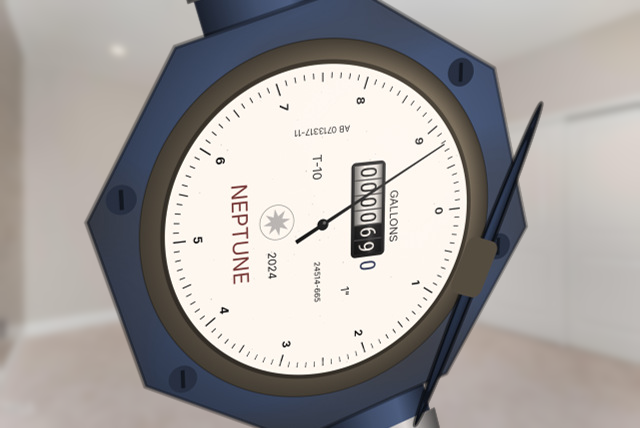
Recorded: **689.2** gal
